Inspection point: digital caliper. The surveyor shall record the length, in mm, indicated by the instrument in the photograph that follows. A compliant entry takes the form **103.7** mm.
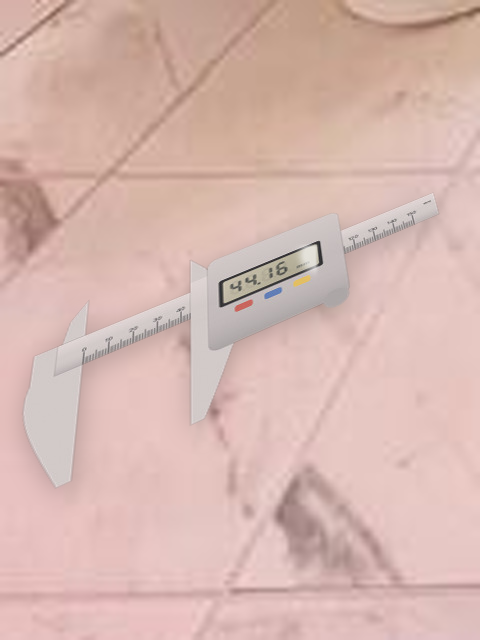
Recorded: **44.16** mm
